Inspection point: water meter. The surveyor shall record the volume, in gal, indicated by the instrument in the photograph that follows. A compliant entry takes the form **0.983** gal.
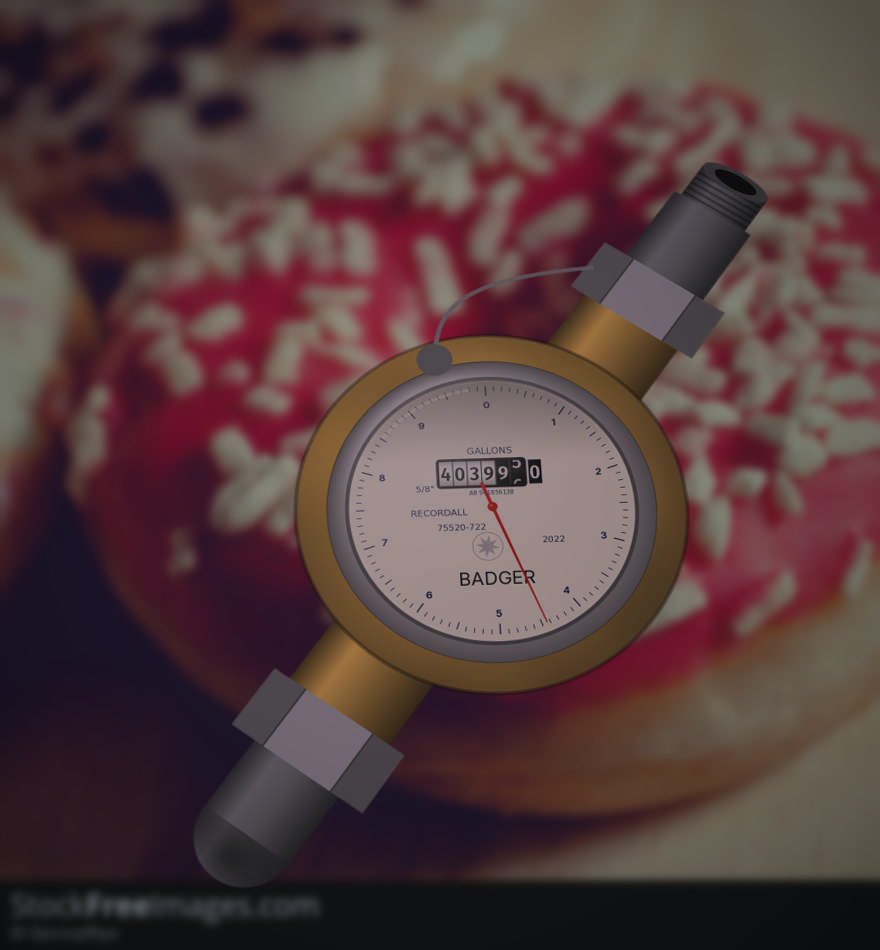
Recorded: **4039954.4** gal
